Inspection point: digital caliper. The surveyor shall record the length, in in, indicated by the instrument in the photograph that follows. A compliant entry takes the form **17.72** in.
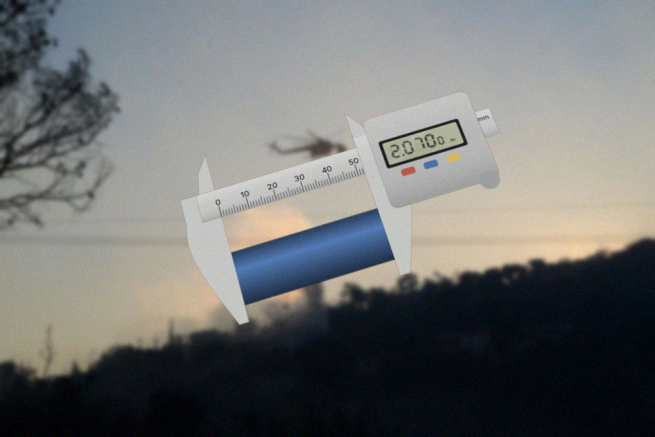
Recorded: **2.0700** in
